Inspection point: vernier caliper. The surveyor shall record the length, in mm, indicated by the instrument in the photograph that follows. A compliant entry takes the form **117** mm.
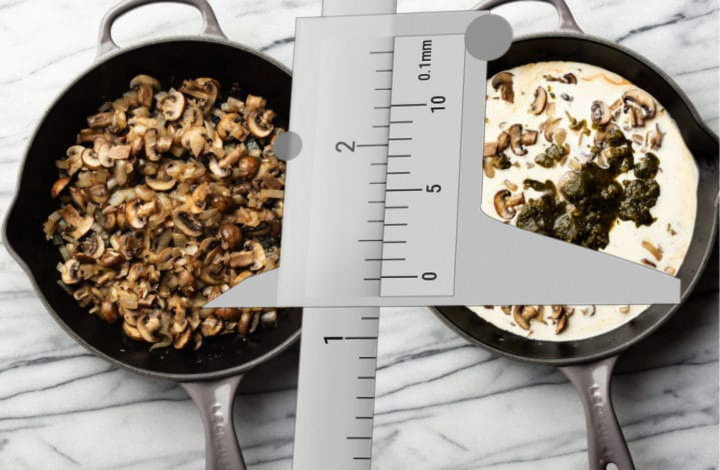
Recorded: **13.1** mm
